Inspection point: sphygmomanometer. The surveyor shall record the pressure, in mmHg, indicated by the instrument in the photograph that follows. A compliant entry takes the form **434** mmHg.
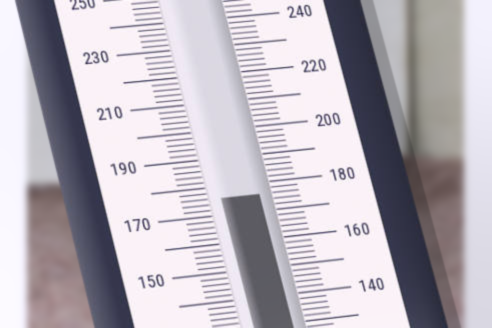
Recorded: **176** mmHg
